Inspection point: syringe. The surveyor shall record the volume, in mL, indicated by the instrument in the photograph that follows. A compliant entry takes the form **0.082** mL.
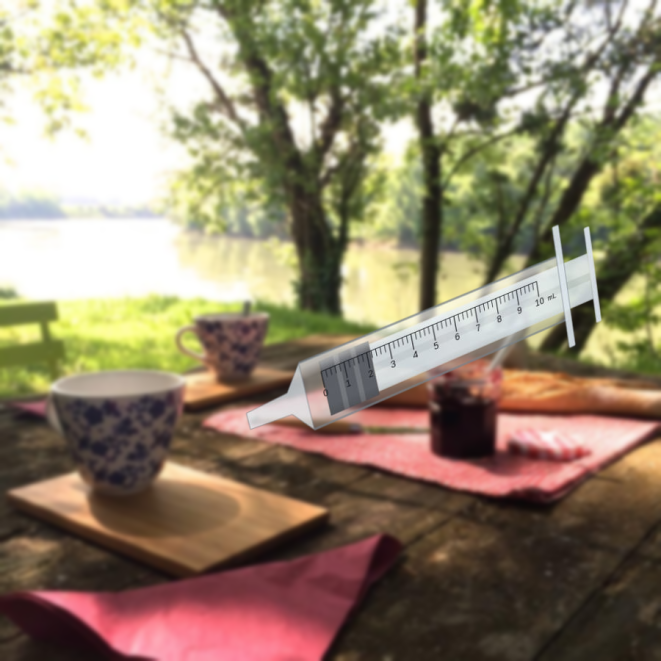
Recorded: **0** mL
